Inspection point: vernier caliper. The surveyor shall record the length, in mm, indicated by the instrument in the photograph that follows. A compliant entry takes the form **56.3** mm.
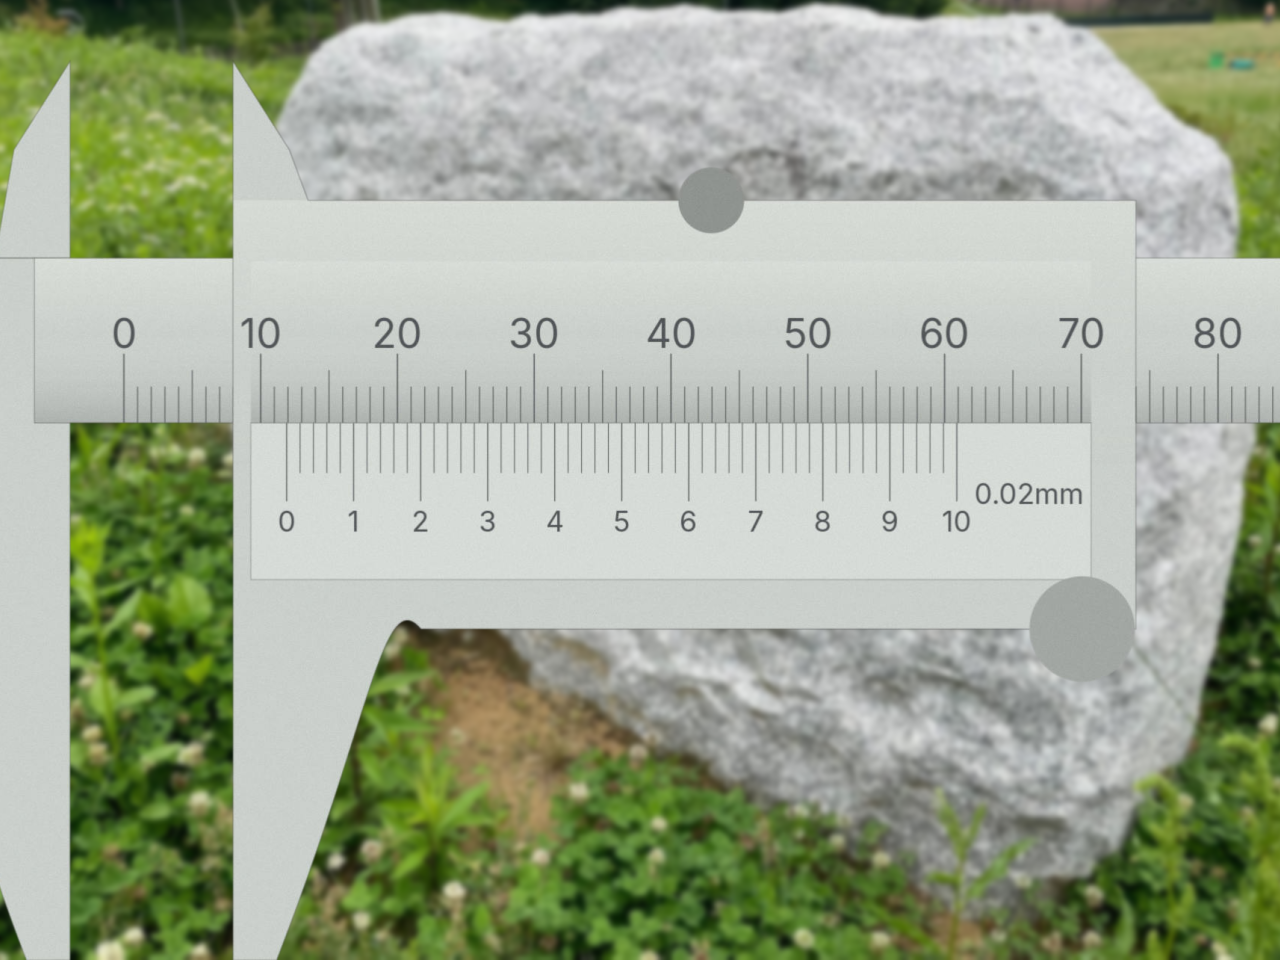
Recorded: **11.9** mm
